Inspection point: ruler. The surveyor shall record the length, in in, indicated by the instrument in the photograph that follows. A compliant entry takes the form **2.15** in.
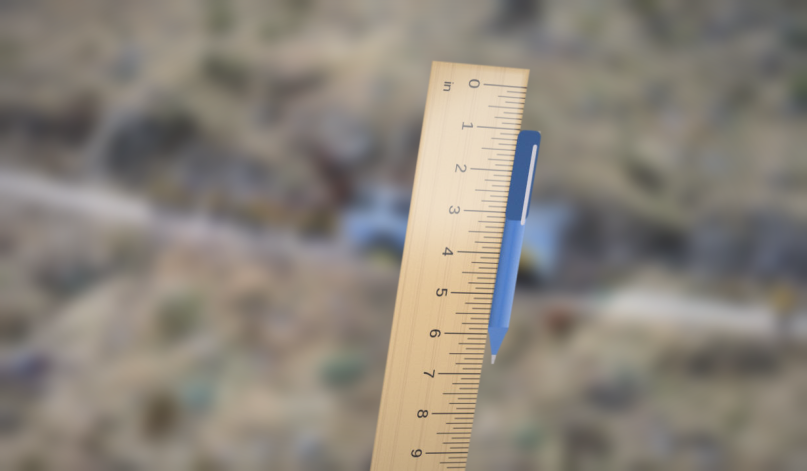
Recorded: **5.75** in
